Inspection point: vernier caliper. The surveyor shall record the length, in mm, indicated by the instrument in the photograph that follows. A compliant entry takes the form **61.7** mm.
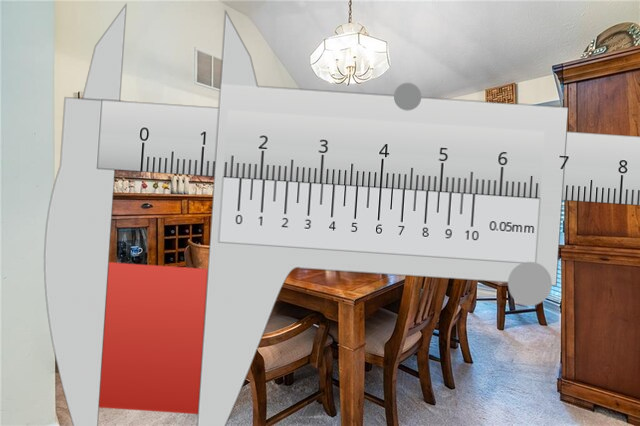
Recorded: **16.6** mm
